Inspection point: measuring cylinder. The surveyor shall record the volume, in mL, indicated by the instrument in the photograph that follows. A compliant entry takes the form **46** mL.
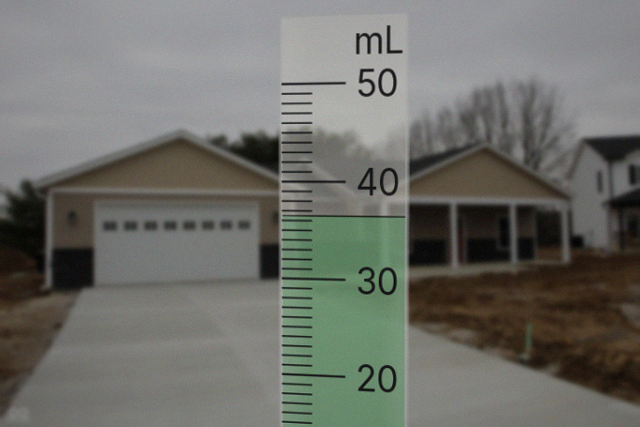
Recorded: **36.5** mL
